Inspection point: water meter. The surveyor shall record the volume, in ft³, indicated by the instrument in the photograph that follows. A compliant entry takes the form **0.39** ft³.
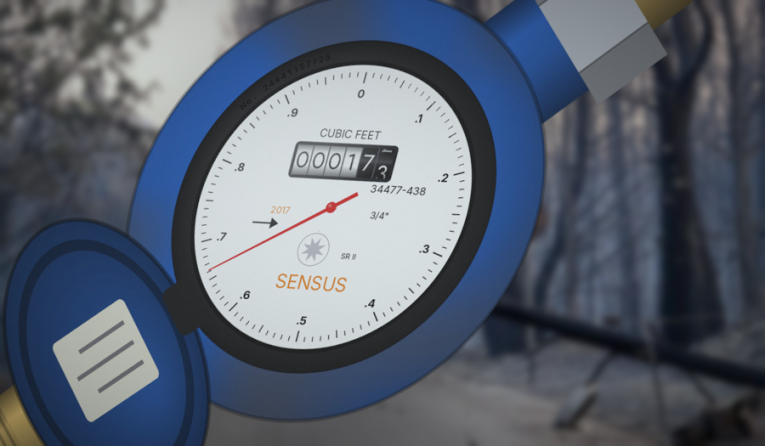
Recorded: **172.66** ft³
